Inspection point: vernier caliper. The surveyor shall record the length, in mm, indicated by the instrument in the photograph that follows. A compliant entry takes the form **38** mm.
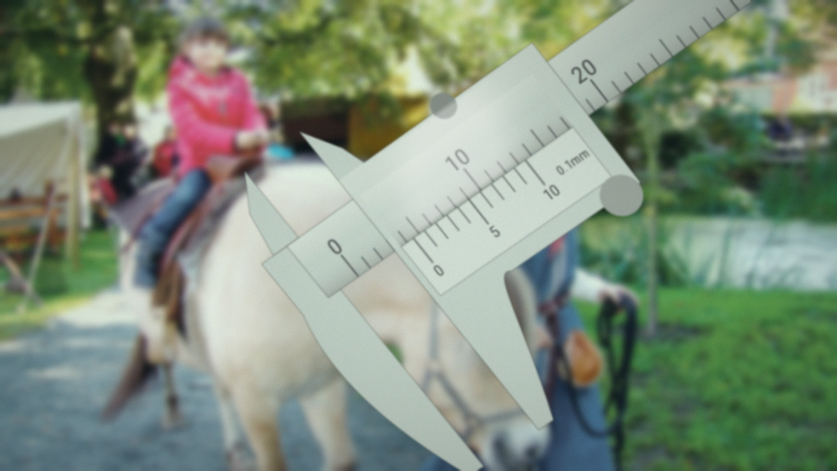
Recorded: **4.5** mm
